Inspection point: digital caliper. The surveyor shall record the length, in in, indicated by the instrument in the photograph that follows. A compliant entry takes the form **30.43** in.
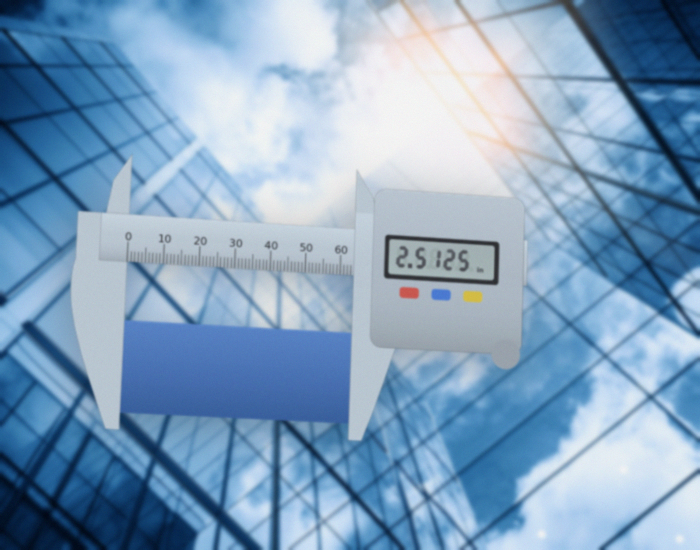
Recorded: **2.5125** in
